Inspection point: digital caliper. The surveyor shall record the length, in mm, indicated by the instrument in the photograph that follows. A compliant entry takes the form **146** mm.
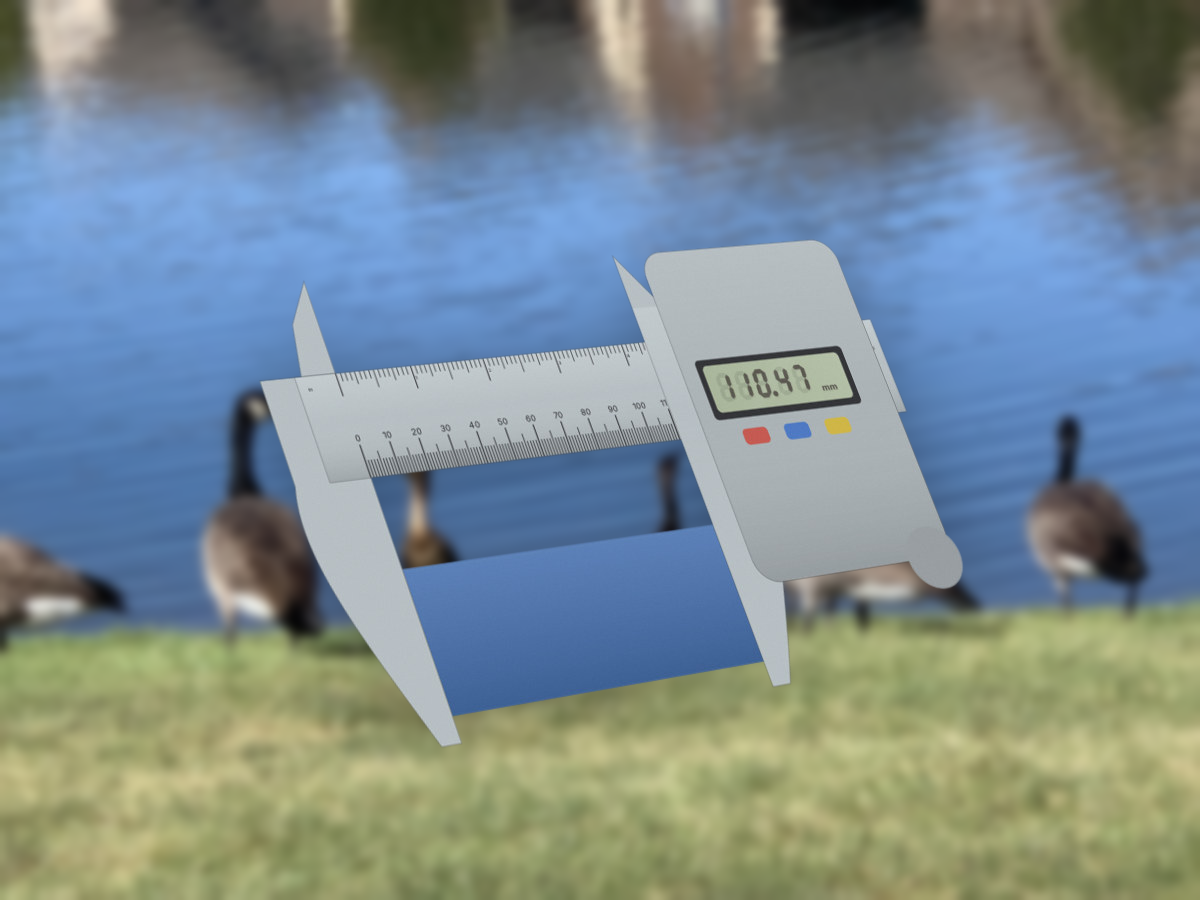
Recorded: **110.47** mm
